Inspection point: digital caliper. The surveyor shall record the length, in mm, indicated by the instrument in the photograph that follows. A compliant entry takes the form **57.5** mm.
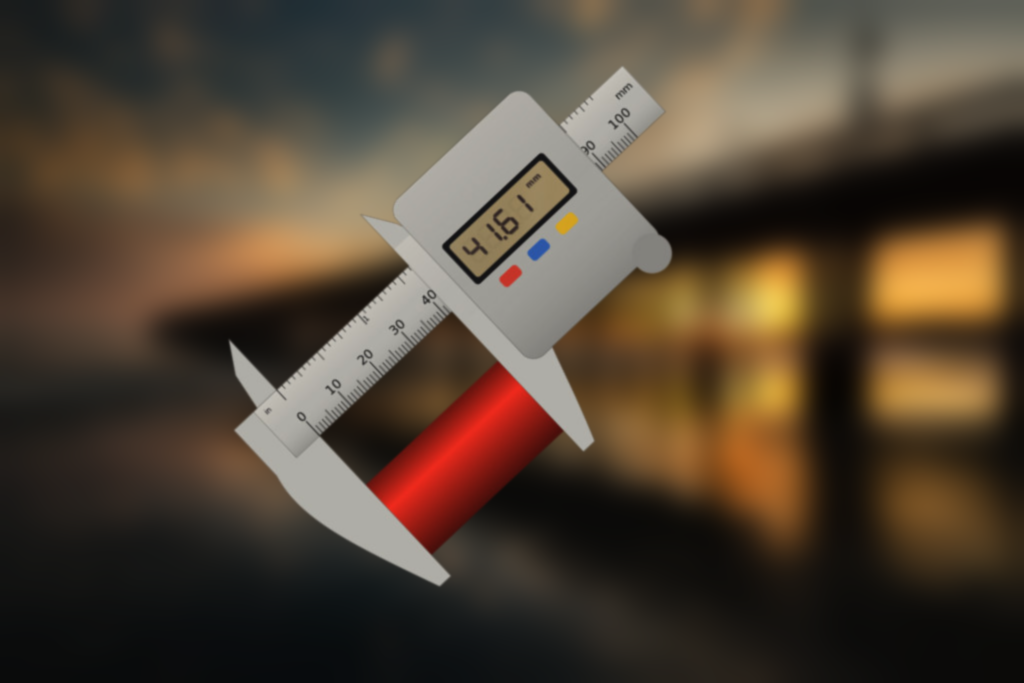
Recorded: **41.61** mm
